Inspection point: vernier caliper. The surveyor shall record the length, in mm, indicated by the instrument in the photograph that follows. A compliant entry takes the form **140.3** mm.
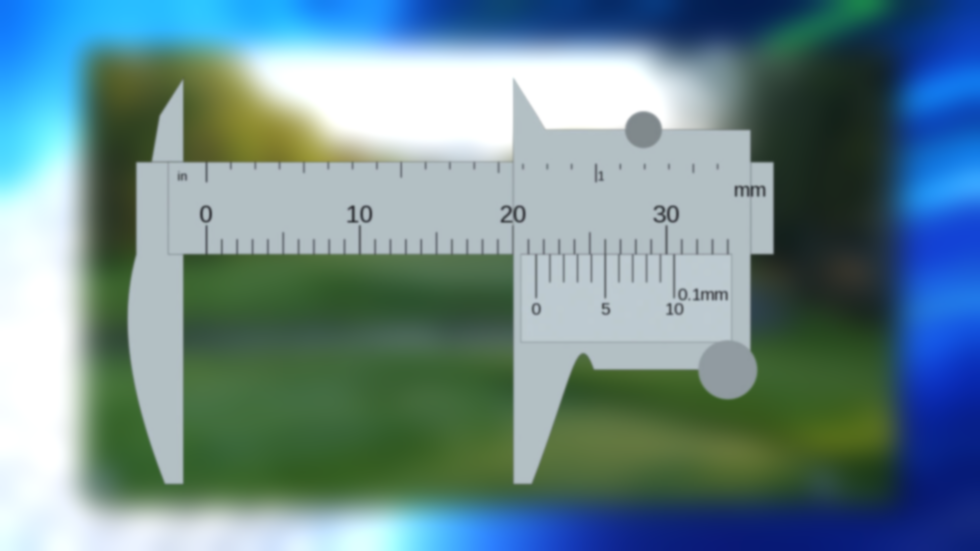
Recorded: **21.5** mm
